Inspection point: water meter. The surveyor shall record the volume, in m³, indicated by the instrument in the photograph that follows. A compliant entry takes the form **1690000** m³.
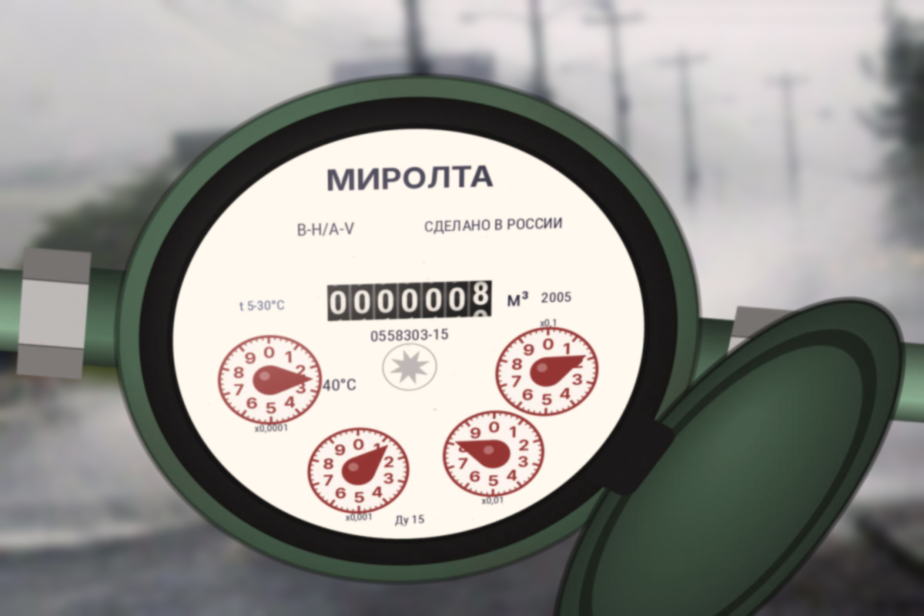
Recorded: **8.1812** m³
